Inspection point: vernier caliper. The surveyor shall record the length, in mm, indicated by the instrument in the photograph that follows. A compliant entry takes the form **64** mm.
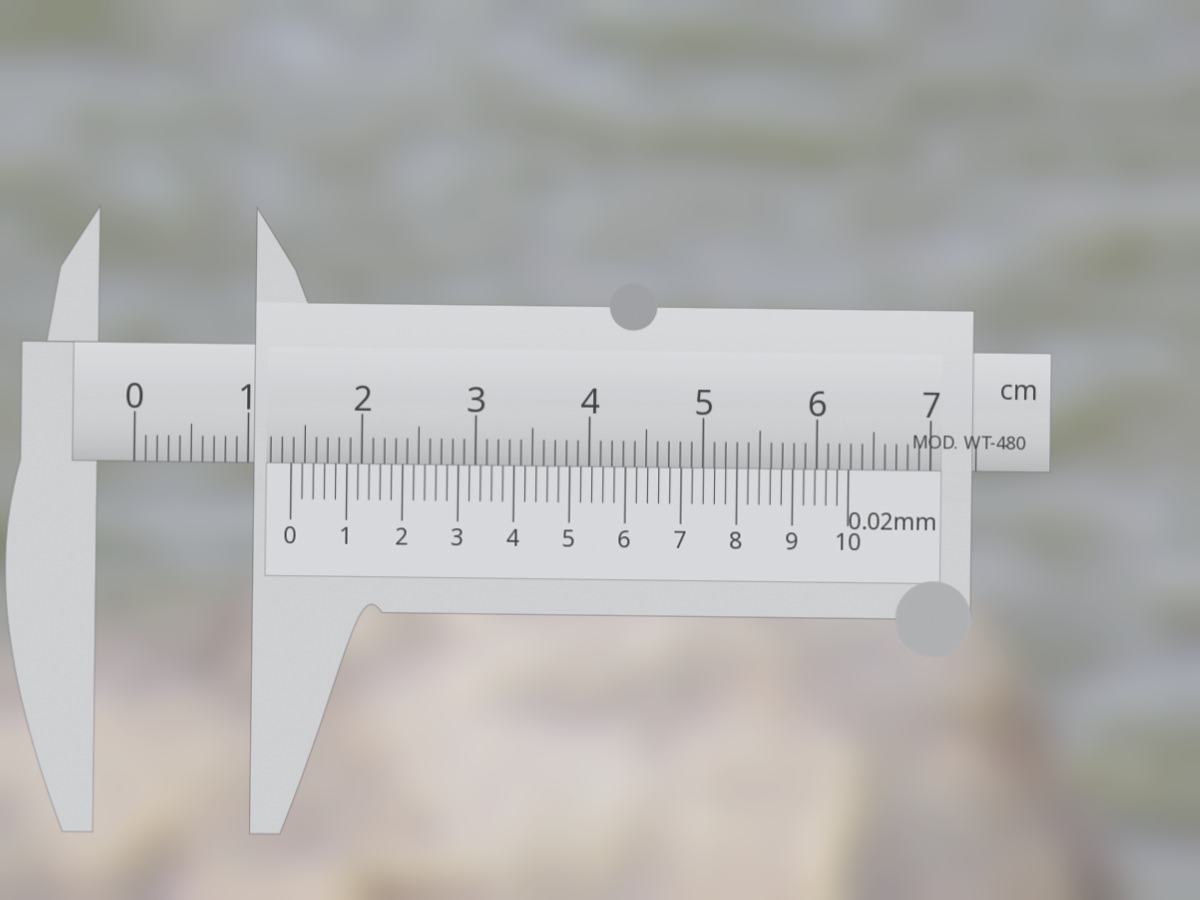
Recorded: **13.8** mm
